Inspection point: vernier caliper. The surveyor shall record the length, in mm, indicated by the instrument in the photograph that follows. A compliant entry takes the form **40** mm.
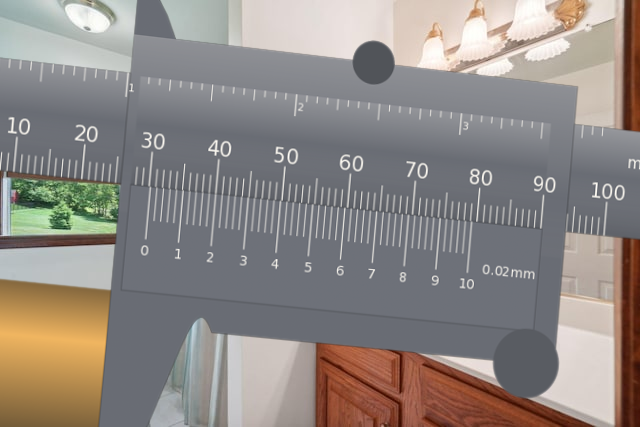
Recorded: **30.2** mm
